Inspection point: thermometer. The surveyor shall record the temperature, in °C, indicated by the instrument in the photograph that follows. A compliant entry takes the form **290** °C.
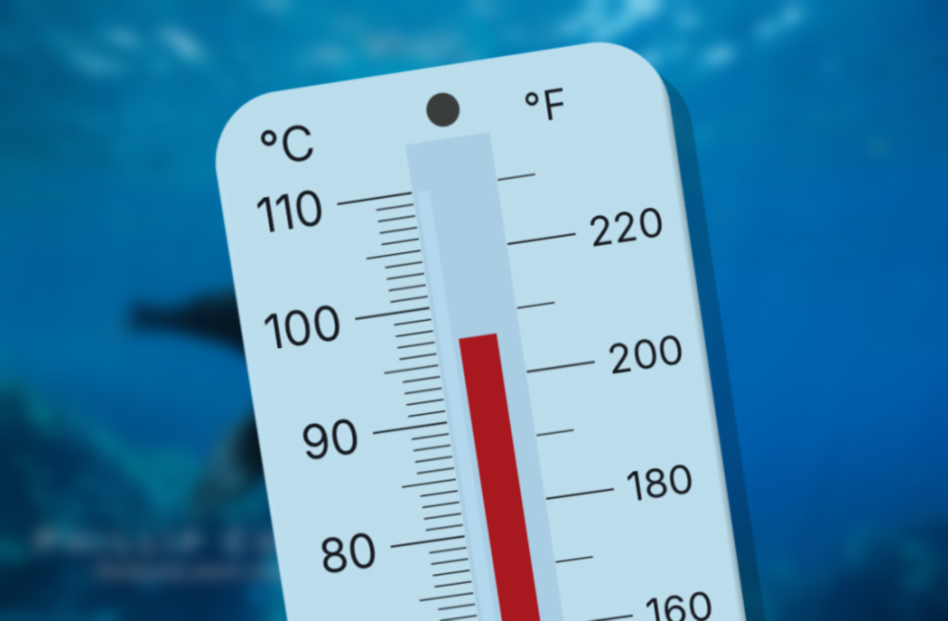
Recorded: **97** °C
